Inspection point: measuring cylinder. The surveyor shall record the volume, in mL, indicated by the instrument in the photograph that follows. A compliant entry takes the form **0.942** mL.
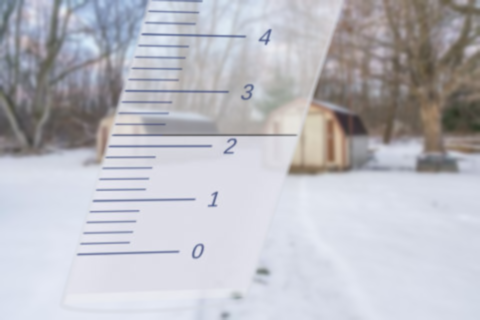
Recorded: **2.2** mL
